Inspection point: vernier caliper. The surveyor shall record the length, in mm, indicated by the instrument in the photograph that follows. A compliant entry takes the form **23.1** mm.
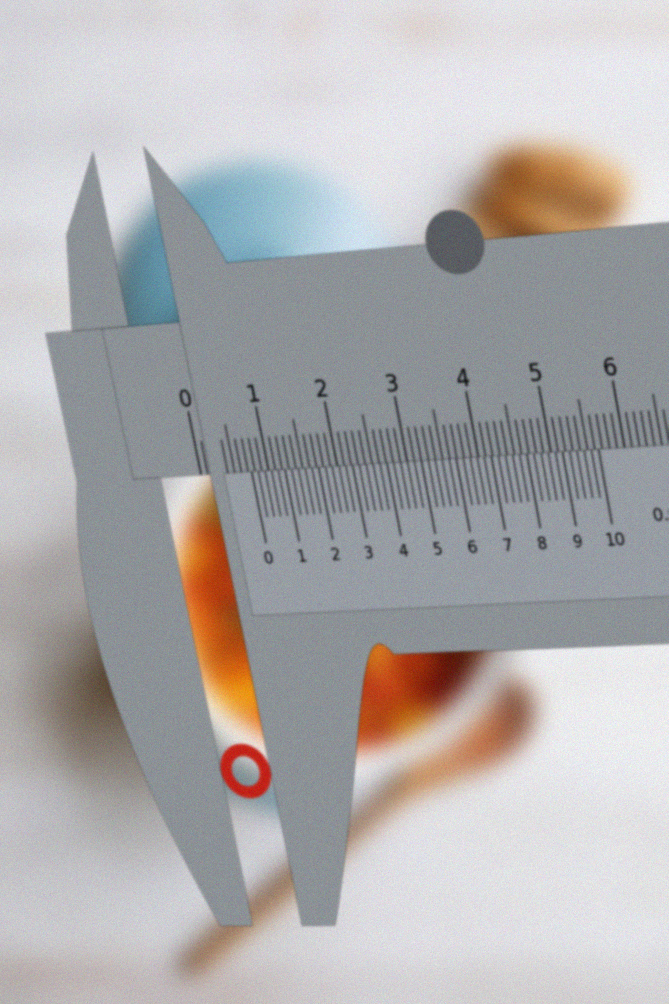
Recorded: **7.5** mm
